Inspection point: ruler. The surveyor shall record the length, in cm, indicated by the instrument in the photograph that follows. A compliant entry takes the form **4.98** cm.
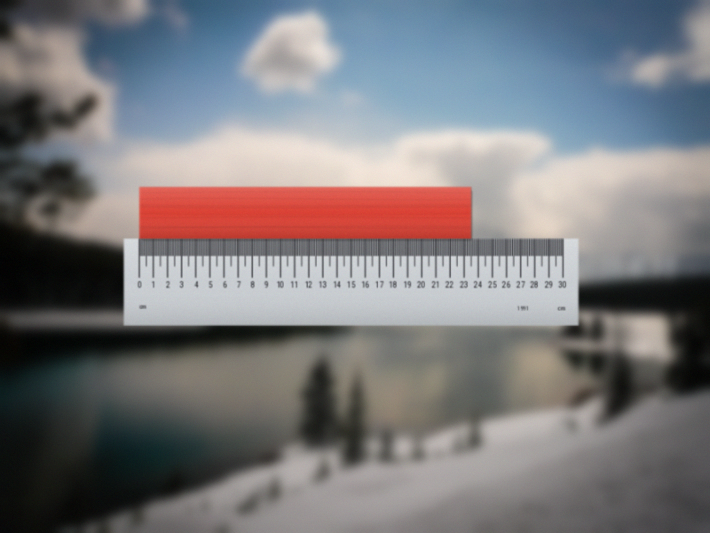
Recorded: **23.5** cm
